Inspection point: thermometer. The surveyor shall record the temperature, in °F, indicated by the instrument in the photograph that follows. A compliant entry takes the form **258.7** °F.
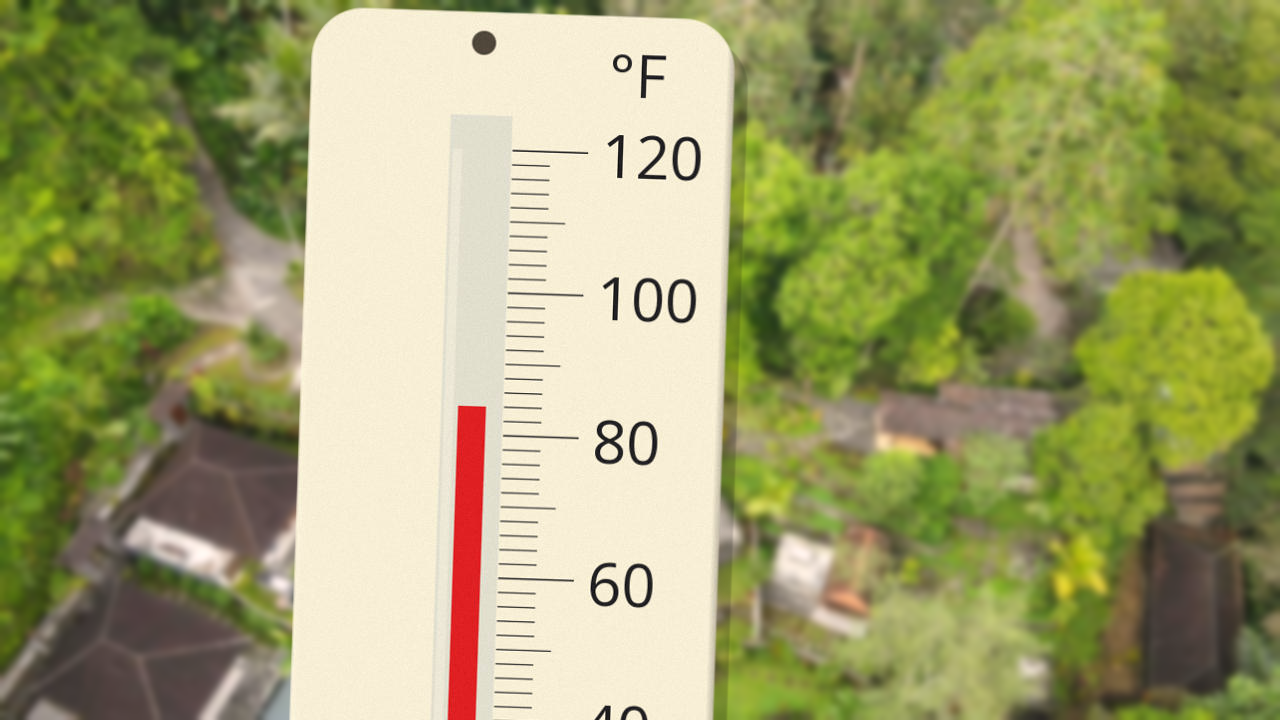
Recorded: **84** °F
